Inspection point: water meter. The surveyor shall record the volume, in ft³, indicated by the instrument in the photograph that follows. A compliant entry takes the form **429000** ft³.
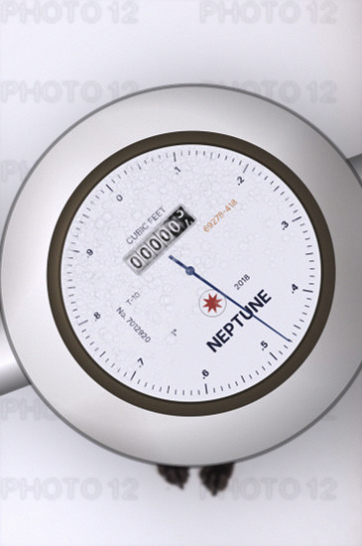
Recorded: **3.47** ft³
